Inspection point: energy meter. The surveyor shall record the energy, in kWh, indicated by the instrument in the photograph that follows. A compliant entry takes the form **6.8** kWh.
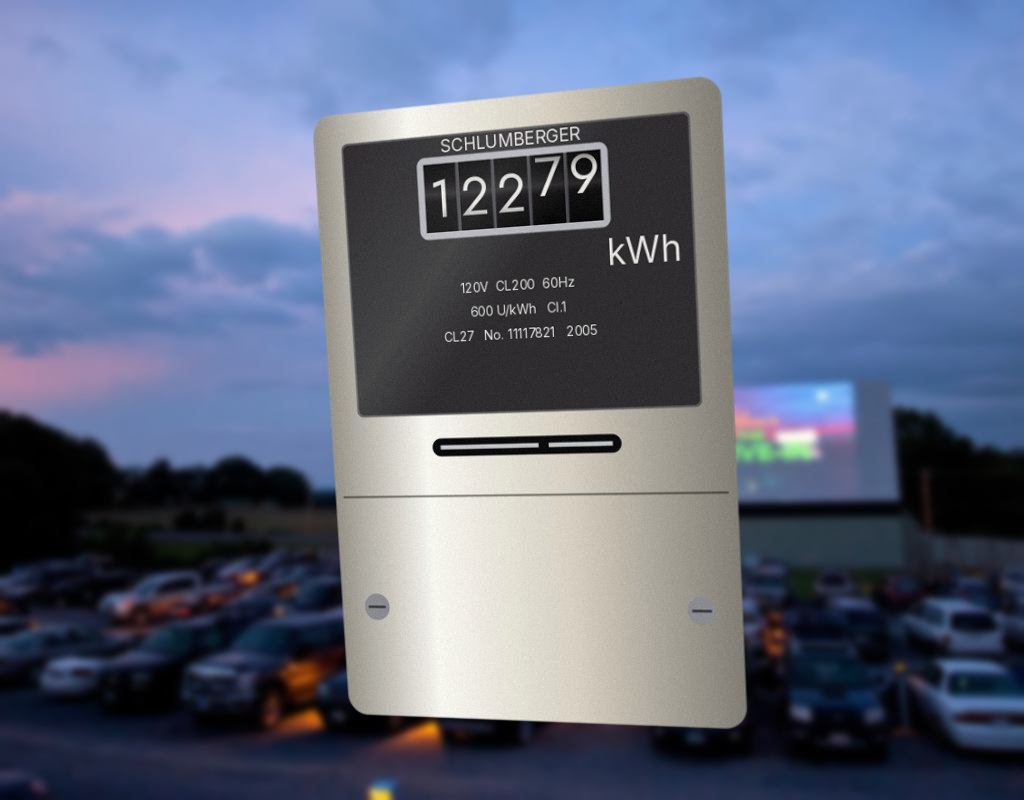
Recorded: **12279** kWh
